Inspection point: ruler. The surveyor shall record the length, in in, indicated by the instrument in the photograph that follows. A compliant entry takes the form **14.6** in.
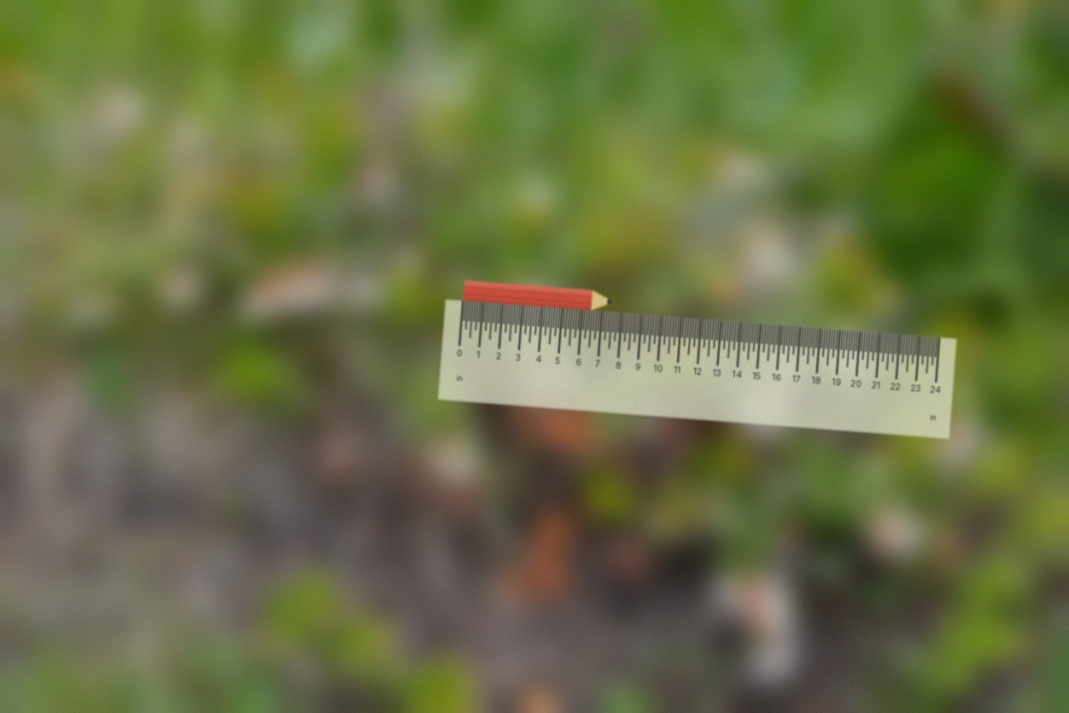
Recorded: **7.5** in
